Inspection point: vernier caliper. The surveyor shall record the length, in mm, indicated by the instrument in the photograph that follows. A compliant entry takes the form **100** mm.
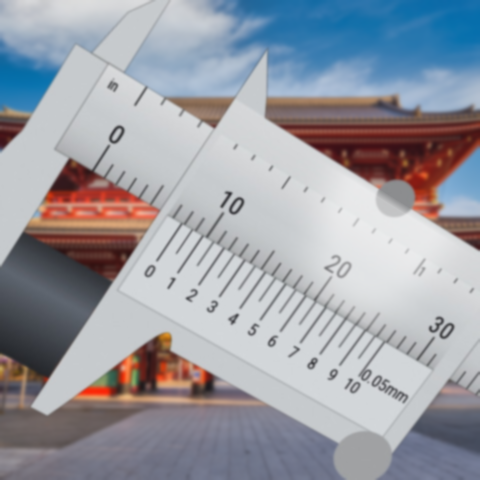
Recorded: **7.8** mm
